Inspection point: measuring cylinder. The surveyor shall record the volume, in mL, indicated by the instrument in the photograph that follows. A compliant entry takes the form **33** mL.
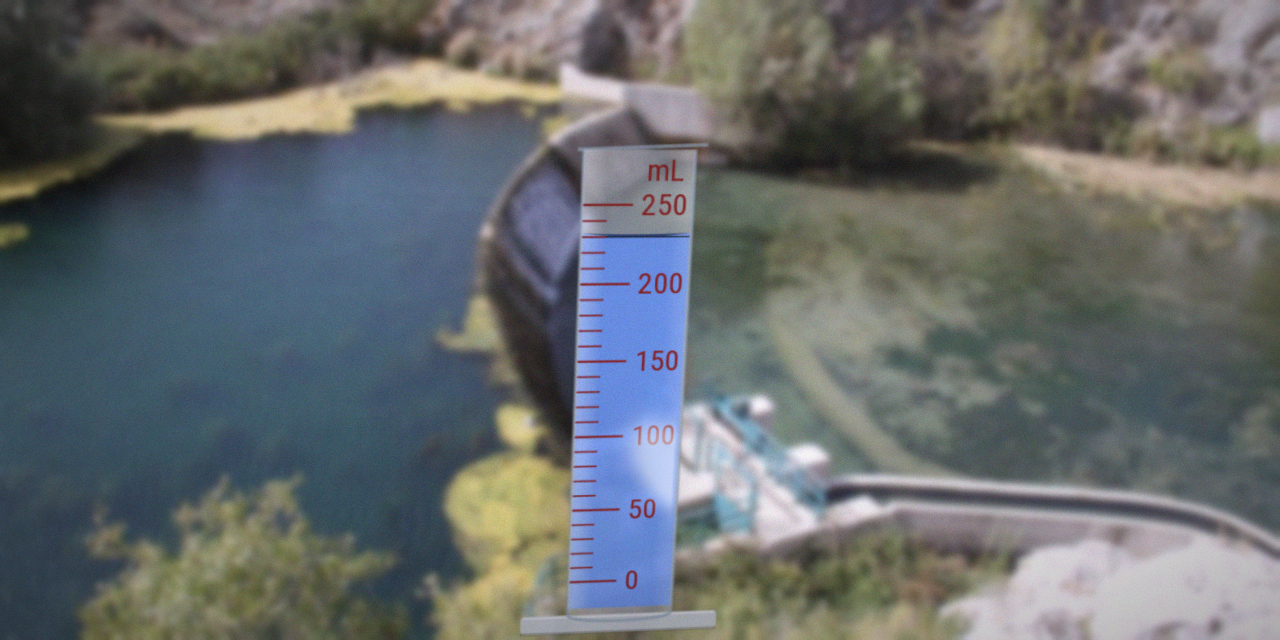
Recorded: **230** mL
